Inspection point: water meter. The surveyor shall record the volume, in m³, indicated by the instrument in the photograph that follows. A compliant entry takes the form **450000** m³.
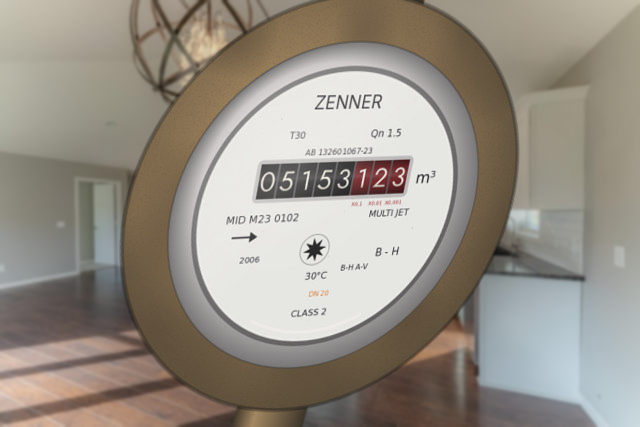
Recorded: **5153.123** m³
